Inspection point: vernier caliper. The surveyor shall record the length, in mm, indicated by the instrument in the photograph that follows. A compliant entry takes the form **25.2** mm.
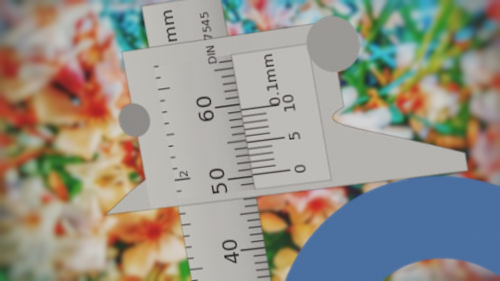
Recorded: **50.2** mm
